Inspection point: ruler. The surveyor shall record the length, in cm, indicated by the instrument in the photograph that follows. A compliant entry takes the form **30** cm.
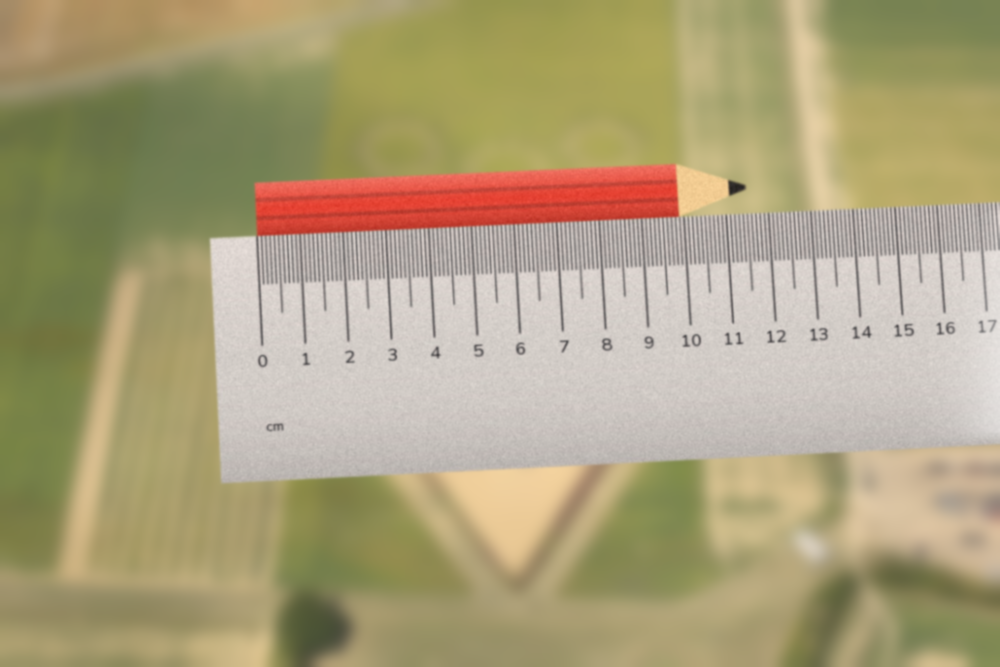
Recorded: **11.5** cm
